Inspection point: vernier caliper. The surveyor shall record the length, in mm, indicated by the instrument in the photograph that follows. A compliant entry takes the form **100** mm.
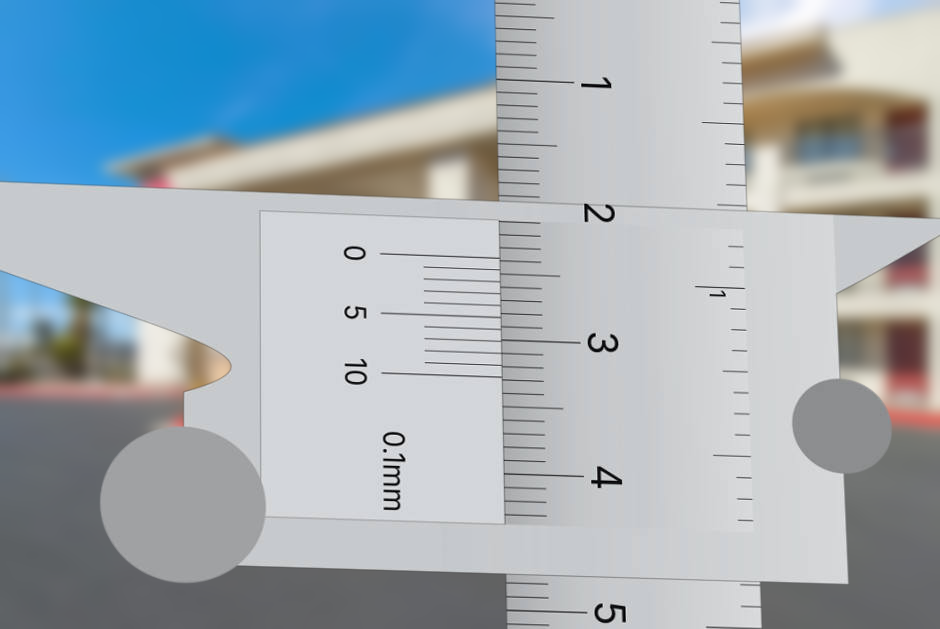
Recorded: **23.8** mm
